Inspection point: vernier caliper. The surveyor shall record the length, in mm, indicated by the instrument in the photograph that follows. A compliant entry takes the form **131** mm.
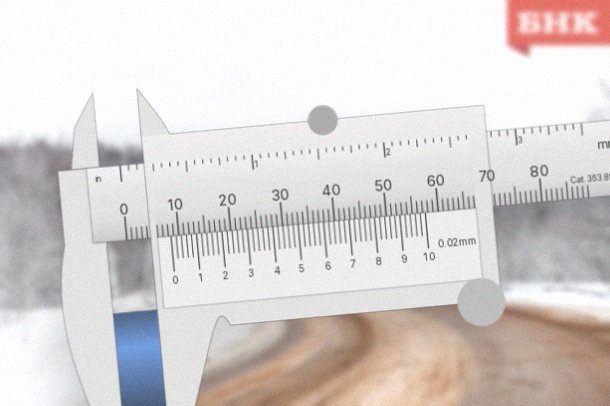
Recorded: **8.5** mm
